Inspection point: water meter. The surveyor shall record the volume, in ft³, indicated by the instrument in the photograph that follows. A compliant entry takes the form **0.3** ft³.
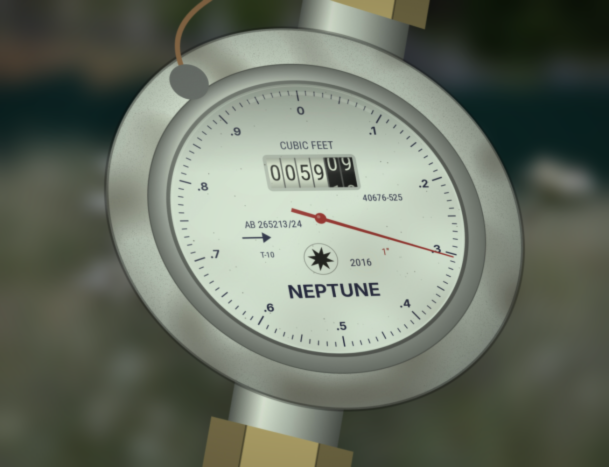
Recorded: **5909.30** ft³
